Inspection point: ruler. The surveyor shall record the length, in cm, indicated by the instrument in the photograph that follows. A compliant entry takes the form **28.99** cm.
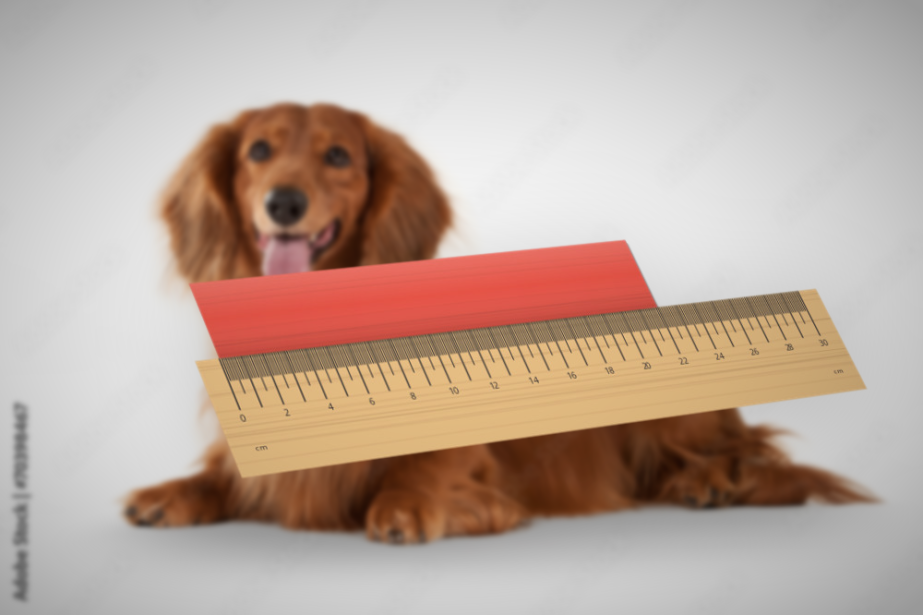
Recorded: **22** cm
